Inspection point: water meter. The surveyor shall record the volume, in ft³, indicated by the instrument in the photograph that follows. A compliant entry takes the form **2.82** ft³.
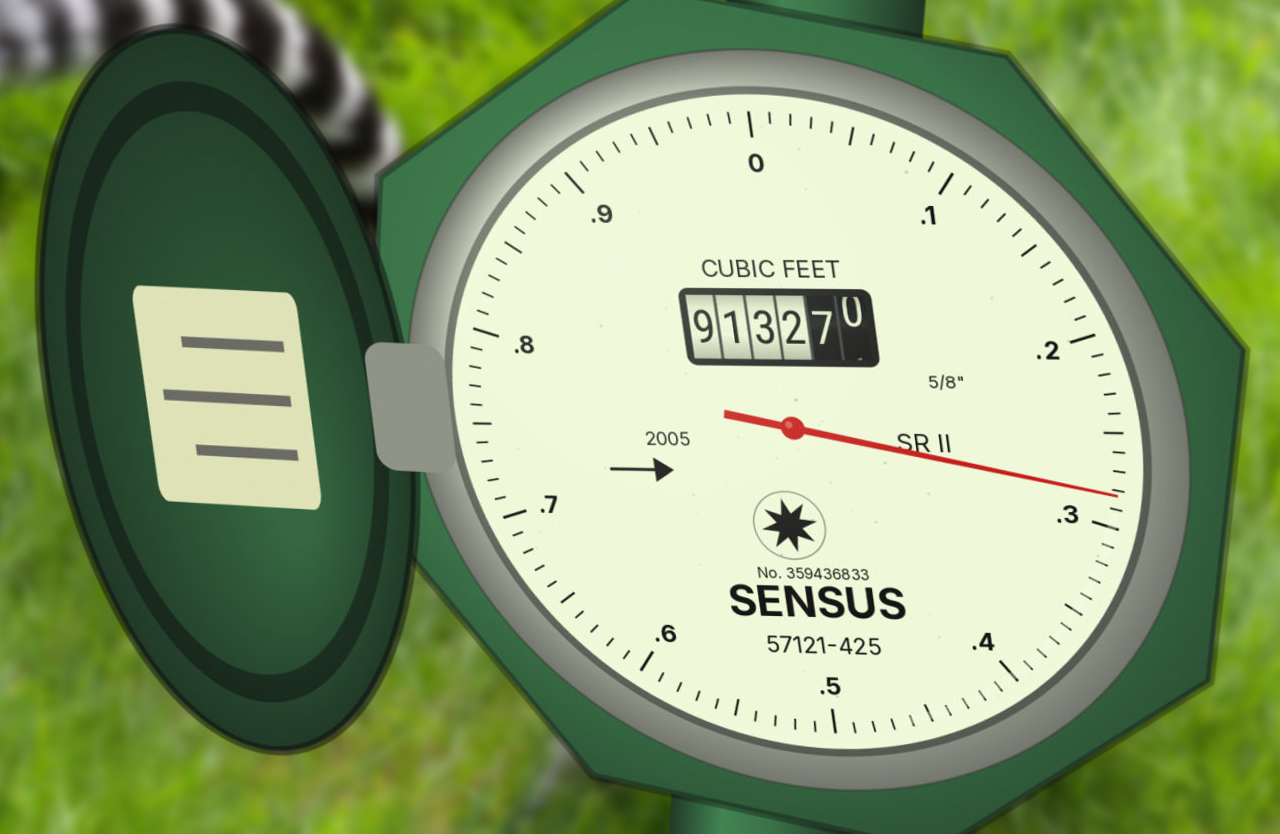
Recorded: **913270.28** ft³
